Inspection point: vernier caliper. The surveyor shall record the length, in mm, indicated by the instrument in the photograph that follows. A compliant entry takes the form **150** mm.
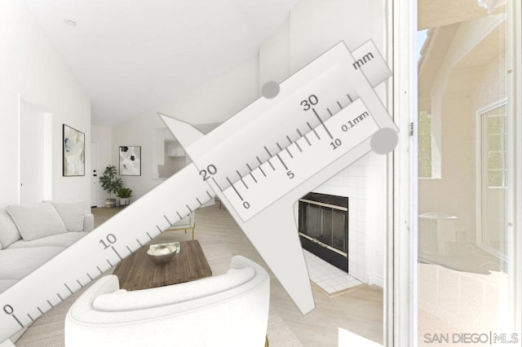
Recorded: **21.0** mm
